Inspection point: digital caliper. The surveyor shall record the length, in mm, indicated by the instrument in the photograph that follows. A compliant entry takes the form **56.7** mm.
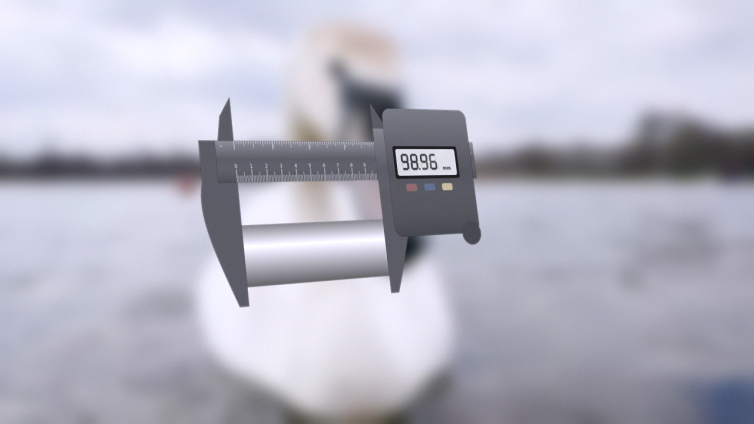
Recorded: **98.96** mm
